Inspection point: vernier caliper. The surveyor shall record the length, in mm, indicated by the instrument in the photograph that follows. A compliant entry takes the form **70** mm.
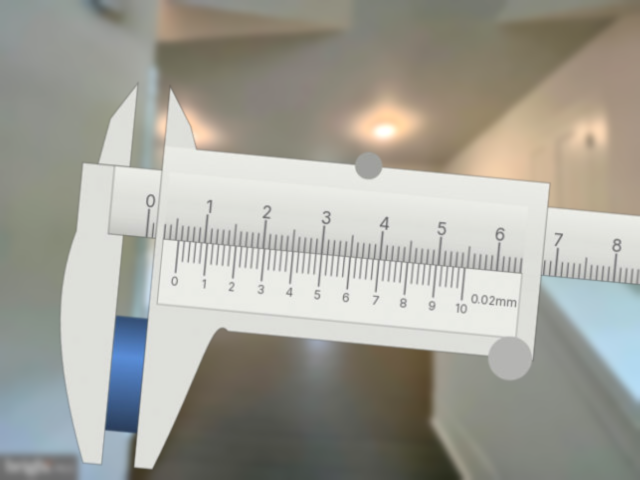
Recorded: **5.5** mm
